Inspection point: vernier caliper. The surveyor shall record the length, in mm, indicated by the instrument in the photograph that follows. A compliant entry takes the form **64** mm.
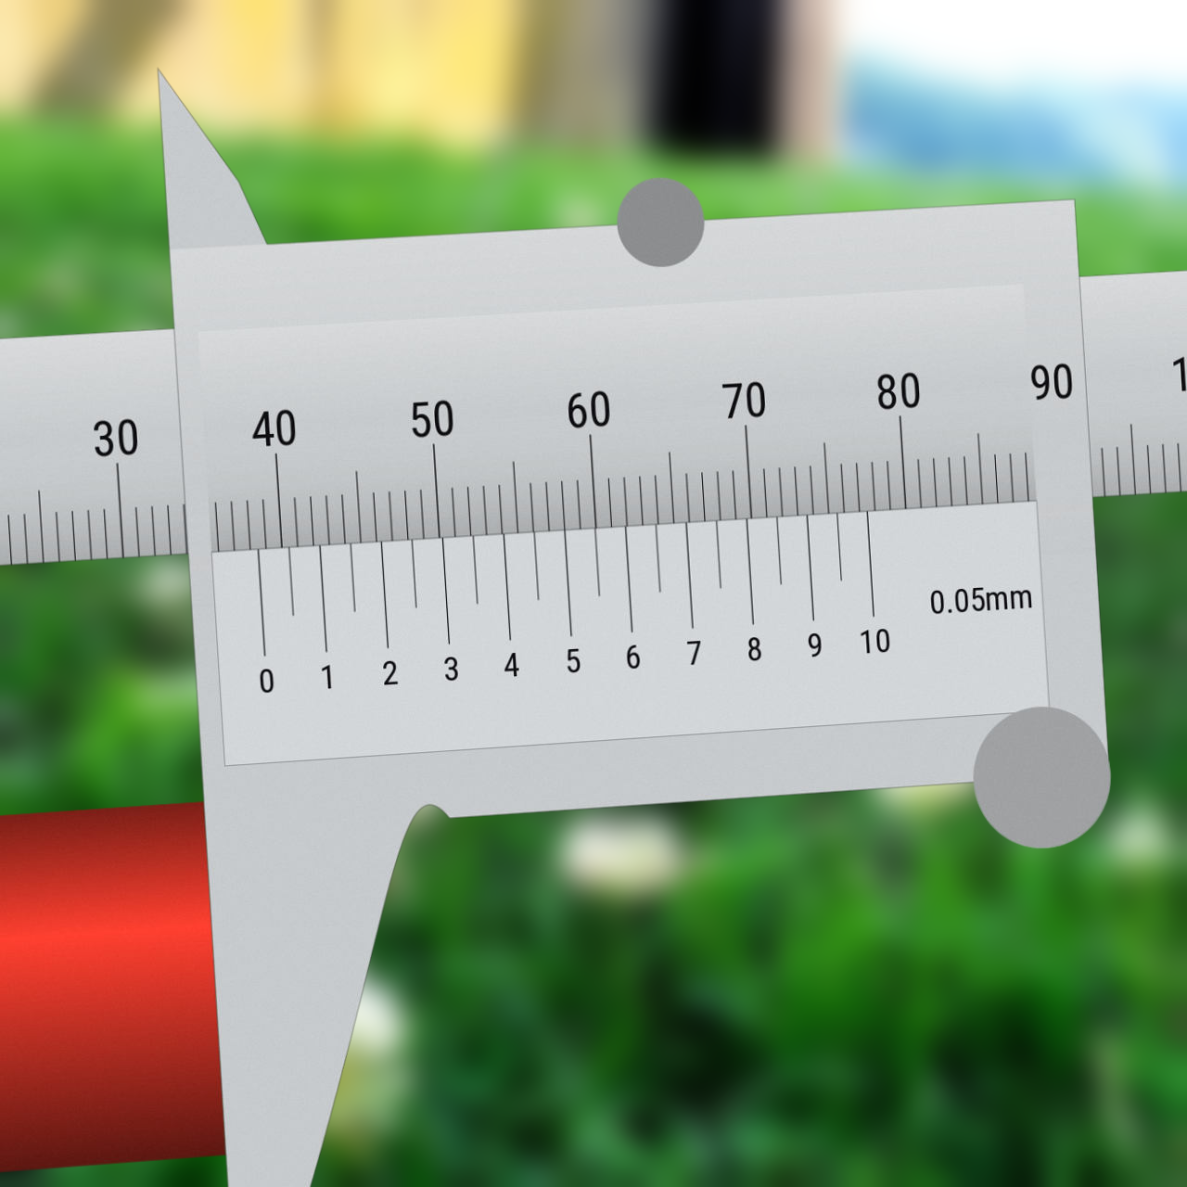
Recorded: **38.5** mm
